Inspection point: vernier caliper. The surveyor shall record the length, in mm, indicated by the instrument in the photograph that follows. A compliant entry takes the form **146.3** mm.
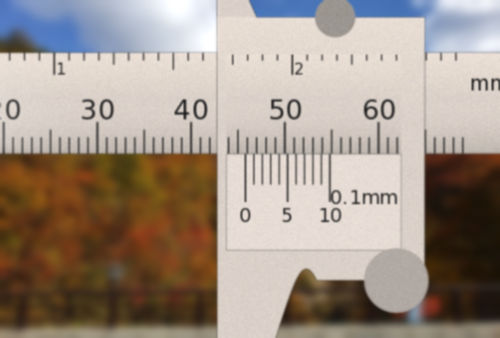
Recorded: **45.8** mm
